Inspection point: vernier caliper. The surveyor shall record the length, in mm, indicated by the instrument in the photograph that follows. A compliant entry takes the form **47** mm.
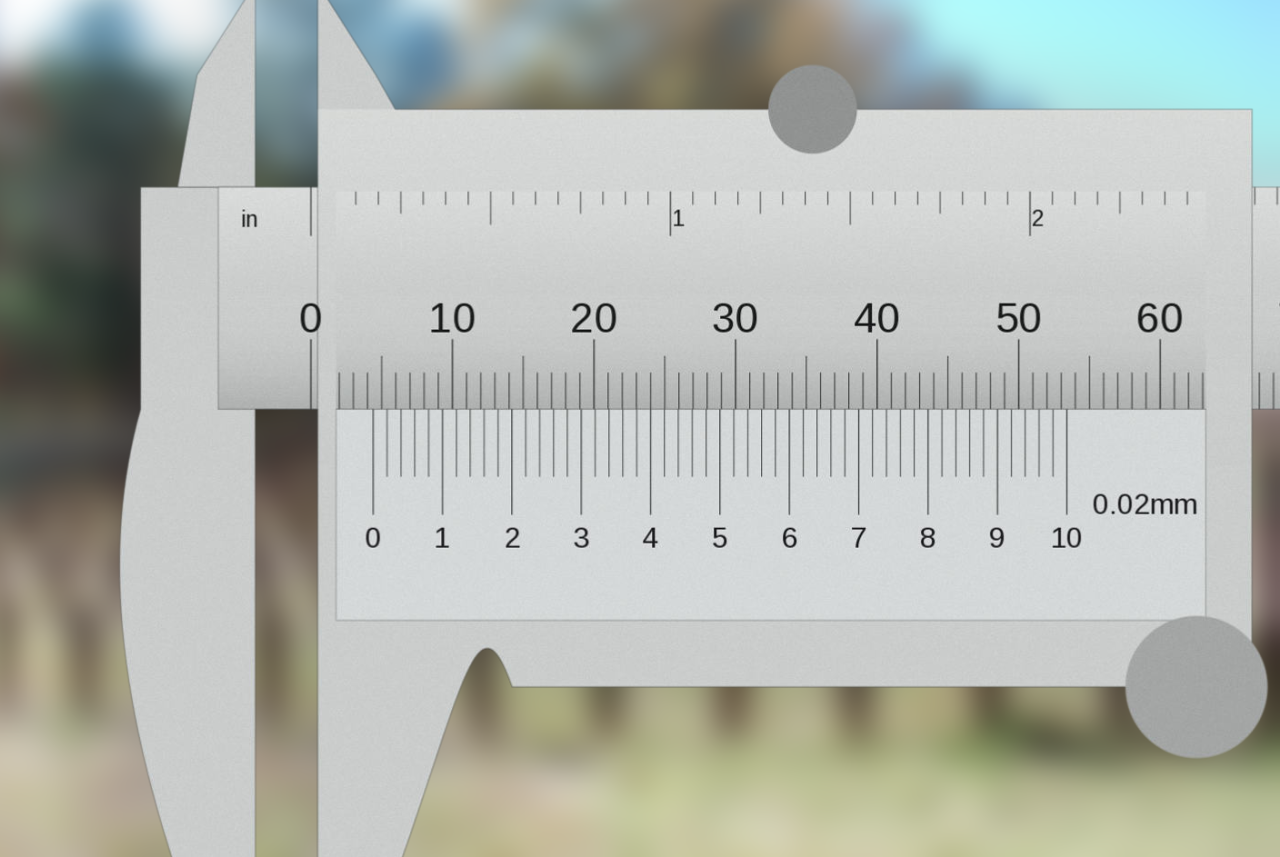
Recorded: **4.4** mm
